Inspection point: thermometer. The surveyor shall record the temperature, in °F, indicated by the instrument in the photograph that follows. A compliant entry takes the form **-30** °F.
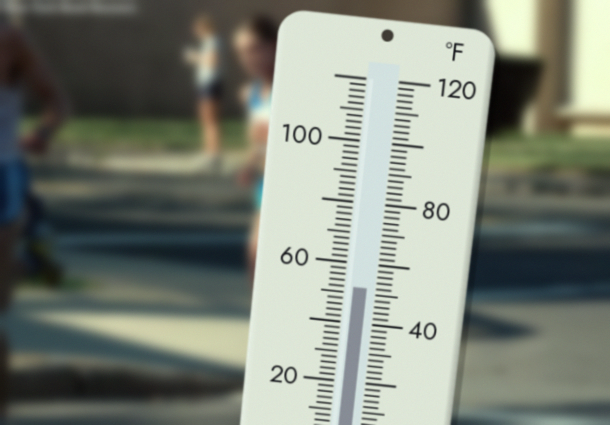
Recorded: **52** °F
